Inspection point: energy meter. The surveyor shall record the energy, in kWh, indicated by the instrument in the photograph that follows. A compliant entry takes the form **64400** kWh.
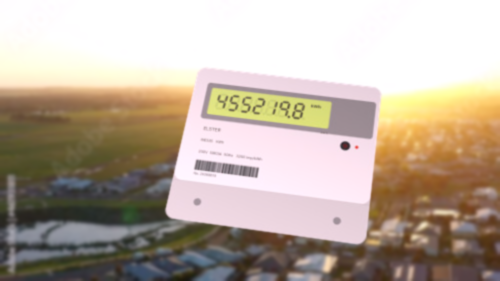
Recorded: **455219.8** kWh
